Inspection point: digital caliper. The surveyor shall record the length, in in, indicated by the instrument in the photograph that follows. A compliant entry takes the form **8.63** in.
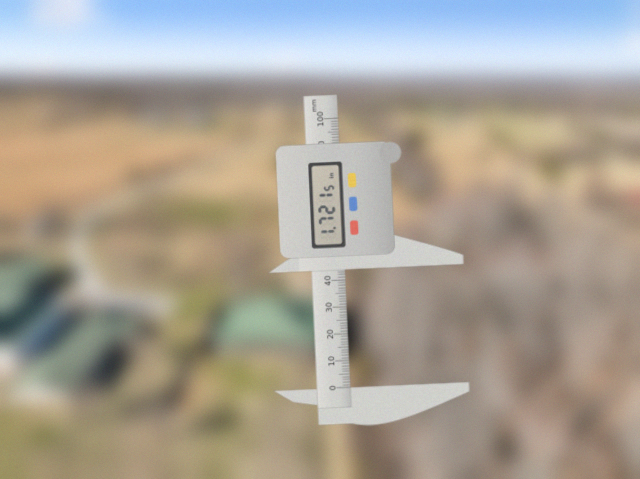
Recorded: **1.7215** in
